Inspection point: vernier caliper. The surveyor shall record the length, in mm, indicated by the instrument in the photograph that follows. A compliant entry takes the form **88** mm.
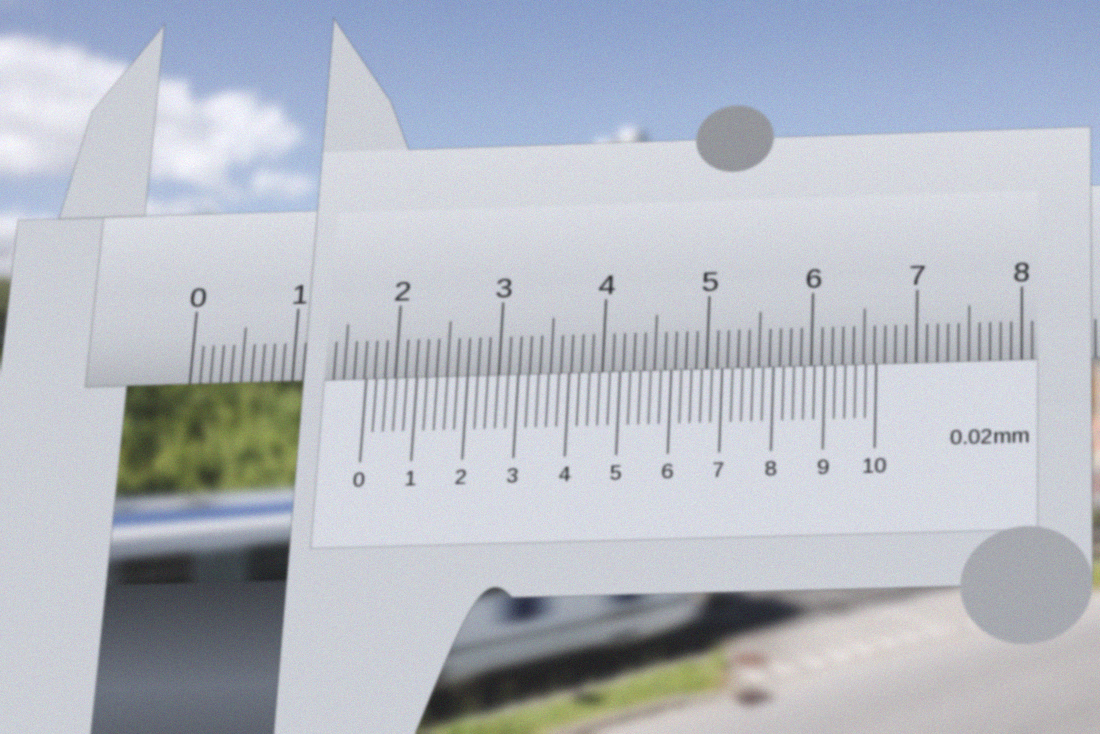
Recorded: **17.2** mm
